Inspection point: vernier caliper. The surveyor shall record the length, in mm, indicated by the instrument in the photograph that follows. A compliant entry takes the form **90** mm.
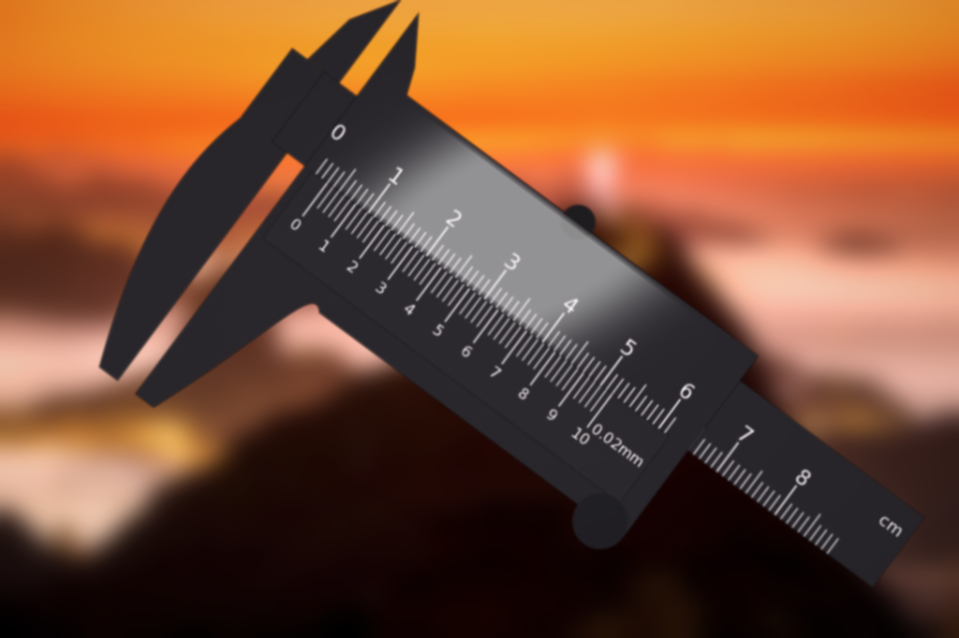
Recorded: **3.0** mm
